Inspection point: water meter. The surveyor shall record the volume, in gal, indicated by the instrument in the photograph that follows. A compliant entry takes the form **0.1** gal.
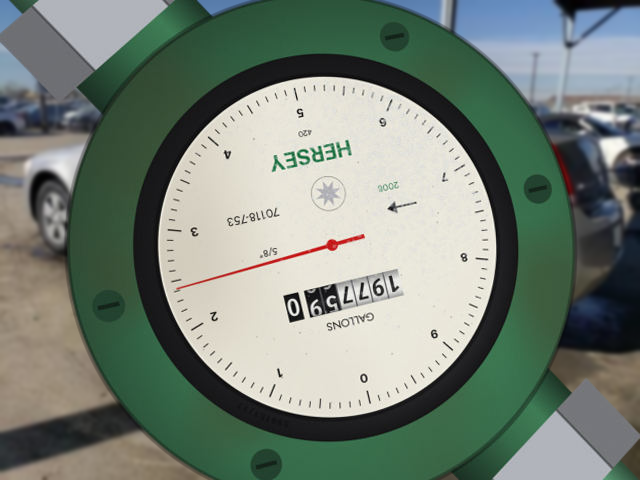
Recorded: **1977592.4** gal
